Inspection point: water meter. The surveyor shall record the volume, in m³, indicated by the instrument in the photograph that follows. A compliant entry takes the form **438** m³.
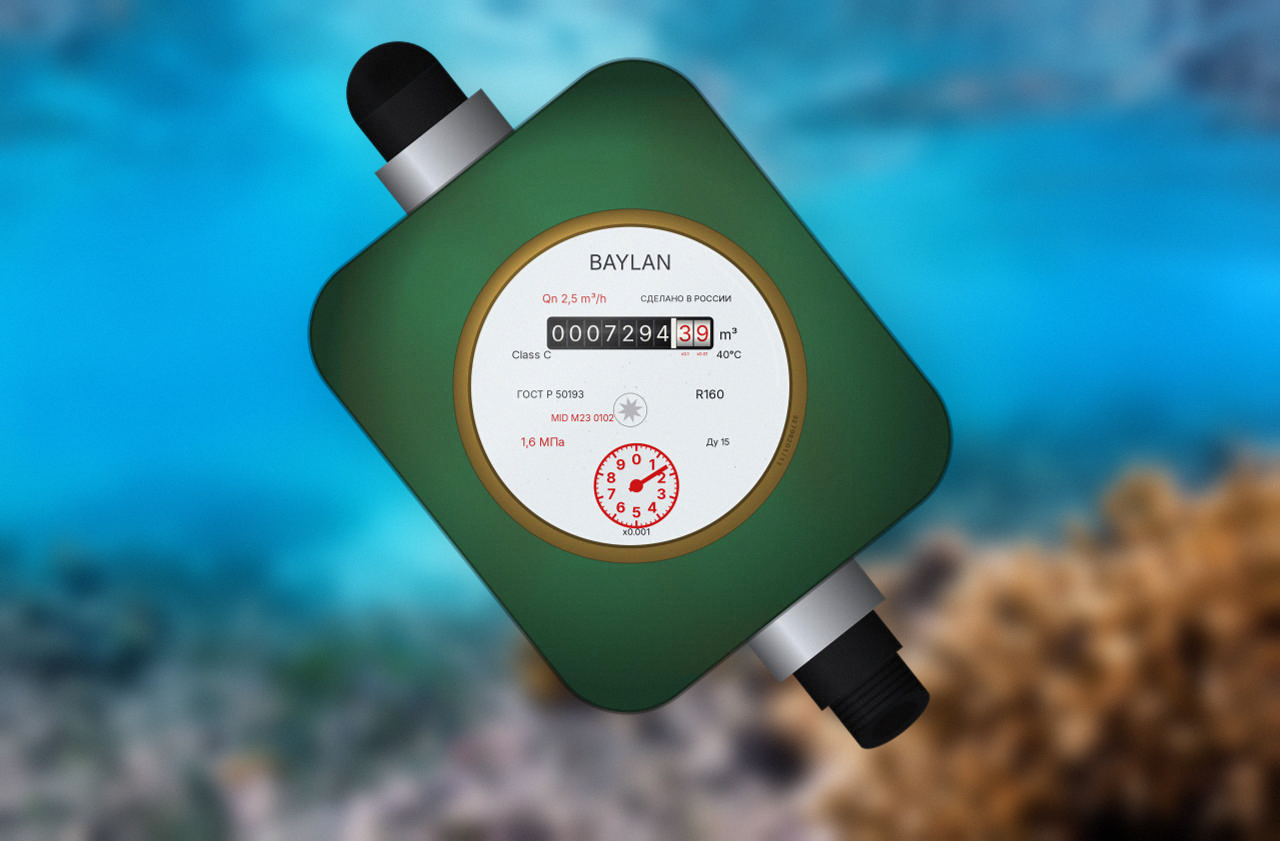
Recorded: **7294.391** m³
